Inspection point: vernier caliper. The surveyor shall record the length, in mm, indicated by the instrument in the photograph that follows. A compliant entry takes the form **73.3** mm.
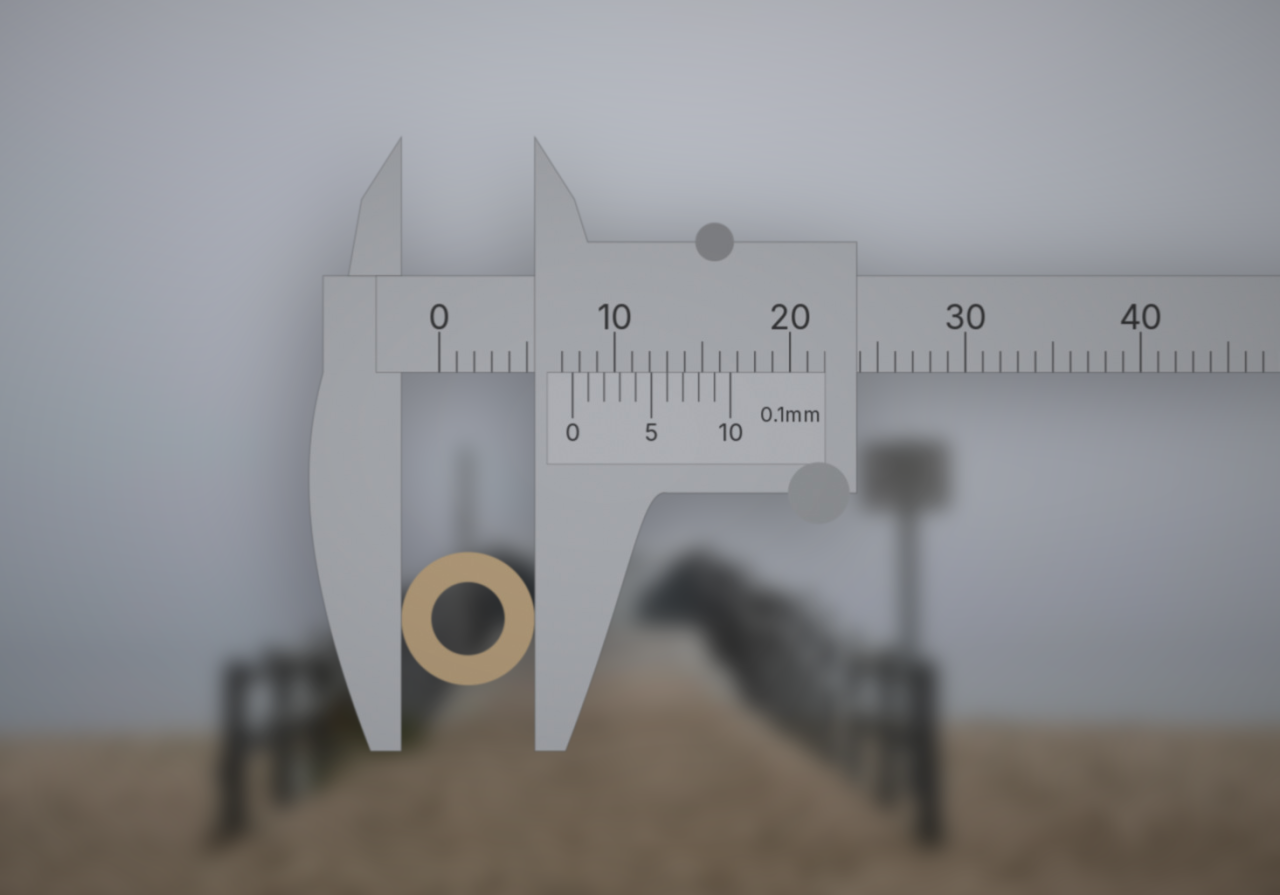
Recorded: **7.6** mm
